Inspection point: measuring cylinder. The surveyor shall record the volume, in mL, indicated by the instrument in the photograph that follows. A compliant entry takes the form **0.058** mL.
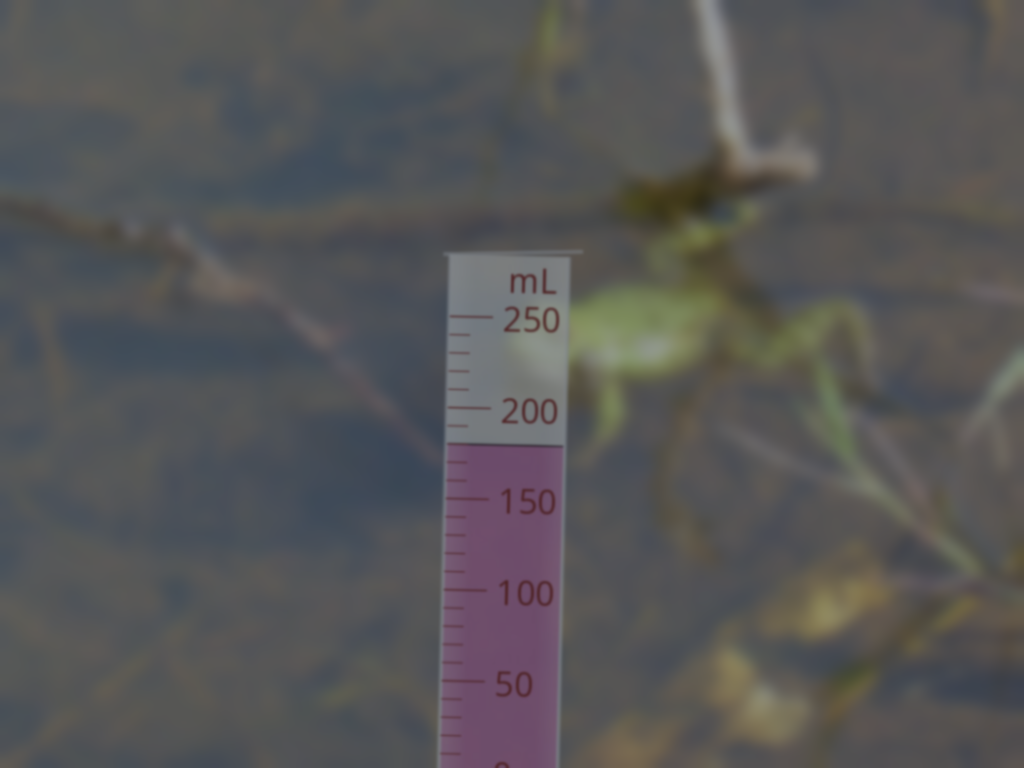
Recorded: **180** mL
